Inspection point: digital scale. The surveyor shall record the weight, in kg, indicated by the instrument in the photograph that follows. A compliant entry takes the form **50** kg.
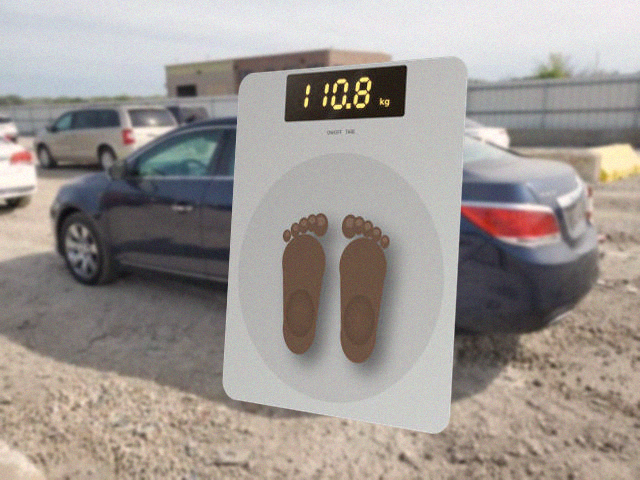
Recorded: **110.8** kg
